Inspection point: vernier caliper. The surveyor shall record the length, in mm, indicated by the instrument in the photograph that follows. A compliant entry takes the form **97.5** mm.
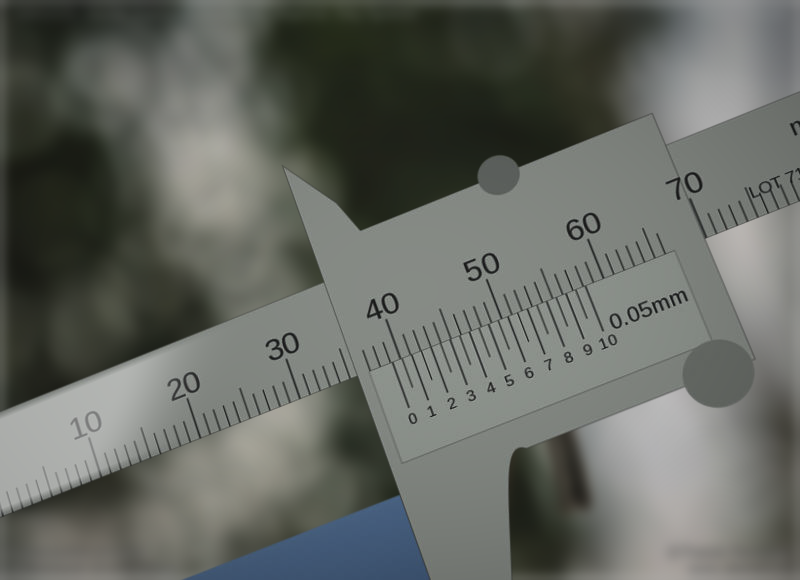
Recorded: **39.2** mm
